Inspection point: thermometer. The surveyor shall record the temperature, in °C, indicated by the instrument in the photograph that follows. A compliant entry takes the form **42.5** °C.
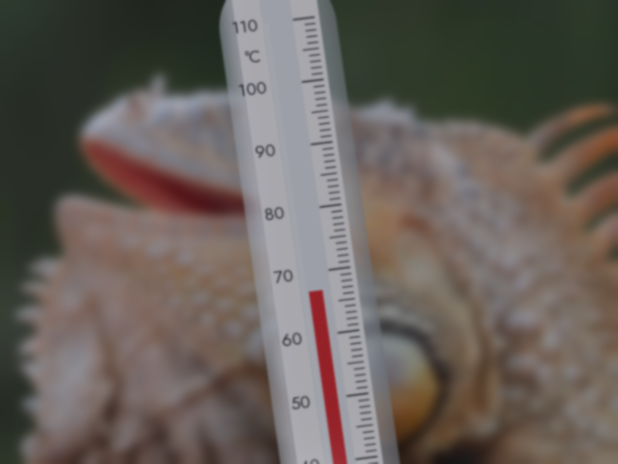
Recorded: **67** °C
